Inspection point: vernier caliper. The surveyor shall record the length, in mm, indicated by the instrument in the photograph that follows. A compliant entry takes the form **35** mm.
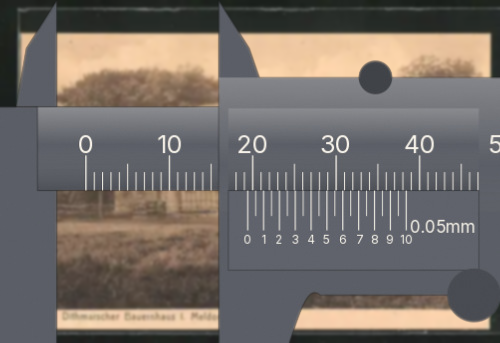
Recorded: **19.4** mm
